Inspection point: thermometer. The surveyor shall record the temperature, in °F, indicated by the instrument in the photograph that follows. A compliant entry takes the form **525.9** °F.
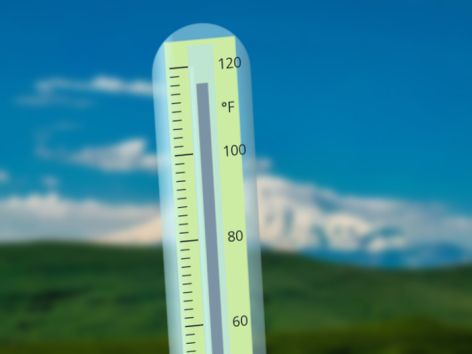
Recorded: **116** °F
